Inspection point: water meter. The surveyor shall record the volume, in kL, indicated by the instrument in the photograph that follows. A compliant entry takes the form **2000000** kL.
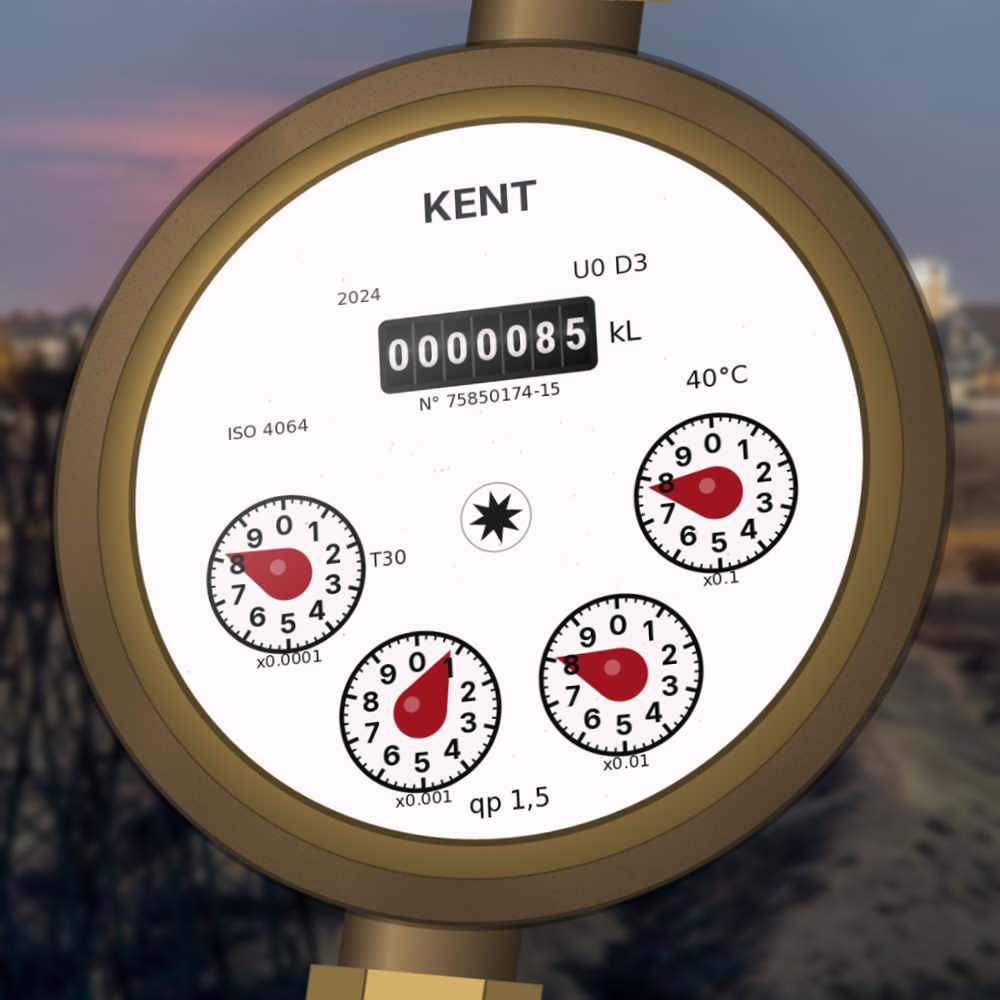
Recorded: **85.7808** kL
